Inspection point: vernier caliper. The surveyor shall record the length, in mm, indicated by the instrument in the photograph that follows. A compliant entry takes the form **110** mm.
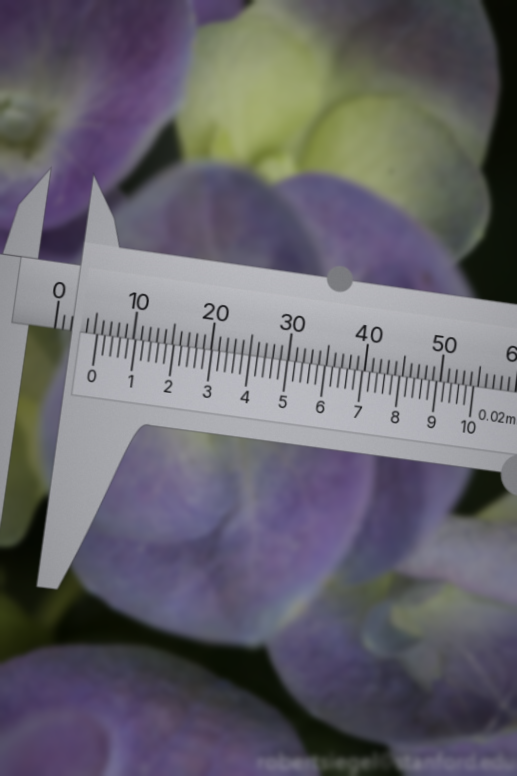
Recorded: **5.4** mm
